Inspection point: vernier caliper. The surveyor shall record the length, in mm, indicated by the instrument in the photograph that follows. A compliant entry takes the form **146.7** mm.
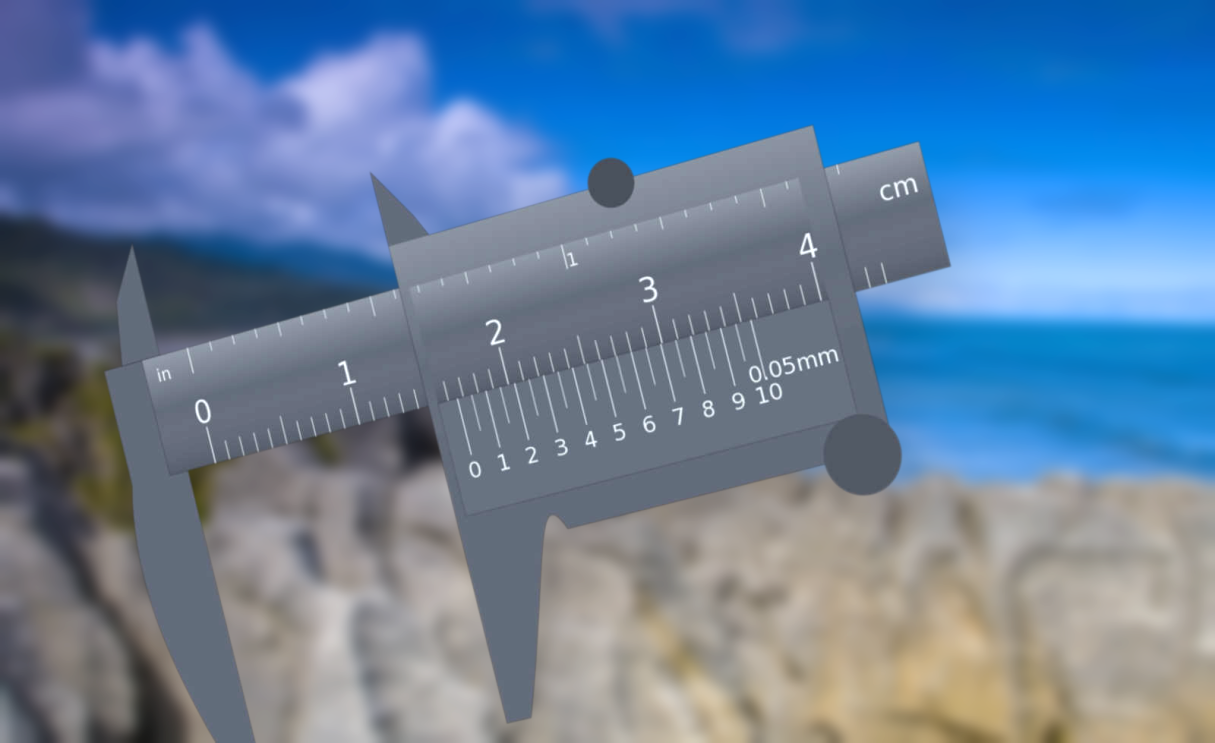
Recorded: **16.6** mm
